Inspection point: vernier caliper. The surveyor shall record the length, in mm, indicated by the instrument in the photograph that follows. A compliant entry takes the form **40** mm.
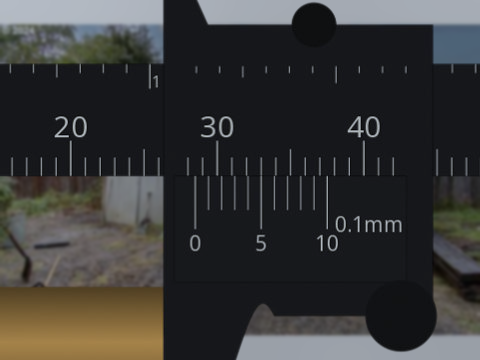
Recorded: **28.5** mm
